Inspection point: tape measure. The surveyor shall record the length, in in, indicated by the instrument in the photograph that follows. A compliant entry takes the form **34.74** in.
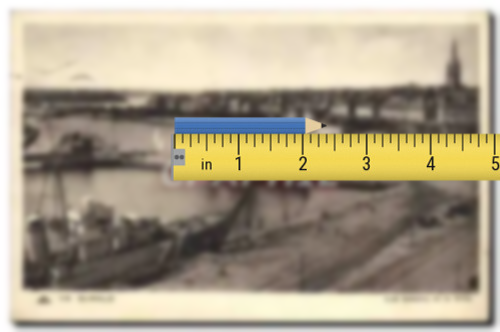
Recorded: **2.375** in
